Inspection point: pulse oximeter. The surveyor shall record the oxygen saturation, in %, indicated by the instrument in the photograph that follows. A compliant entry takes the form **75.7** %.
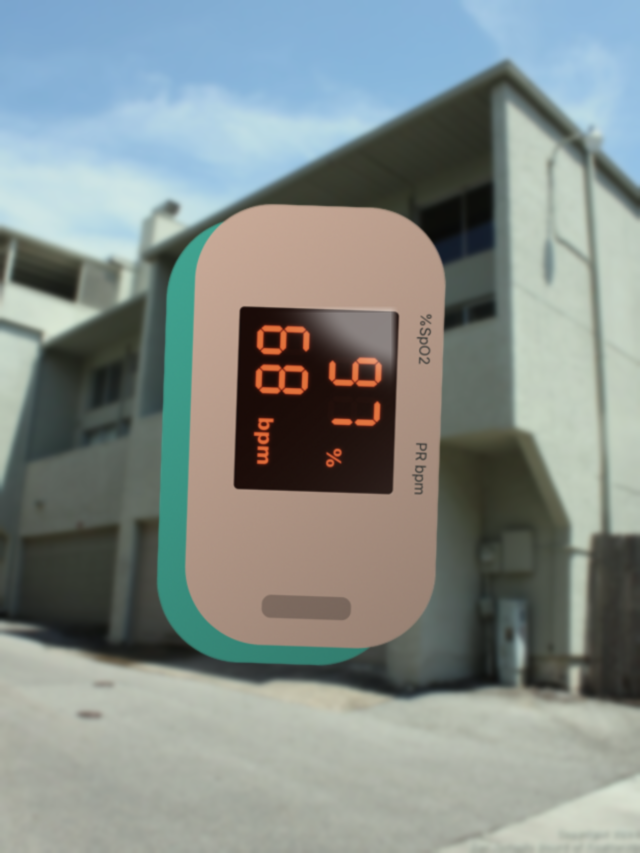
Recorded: **97** %
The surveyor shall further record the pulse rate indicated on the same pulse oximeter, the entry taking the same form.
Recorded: **68** bpm
